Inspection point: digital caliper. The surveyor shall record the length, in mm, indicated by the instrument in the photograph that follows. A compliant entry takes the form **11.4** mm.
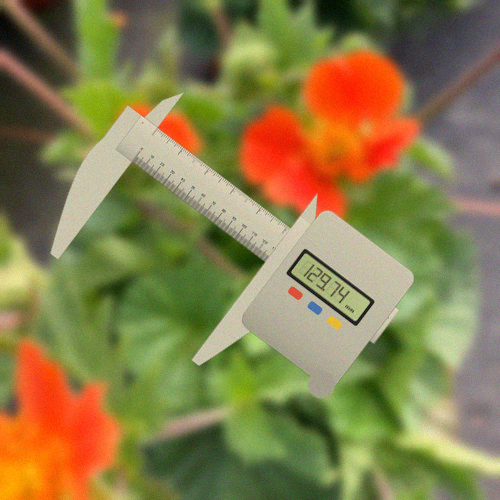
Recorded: **129.74** mm
